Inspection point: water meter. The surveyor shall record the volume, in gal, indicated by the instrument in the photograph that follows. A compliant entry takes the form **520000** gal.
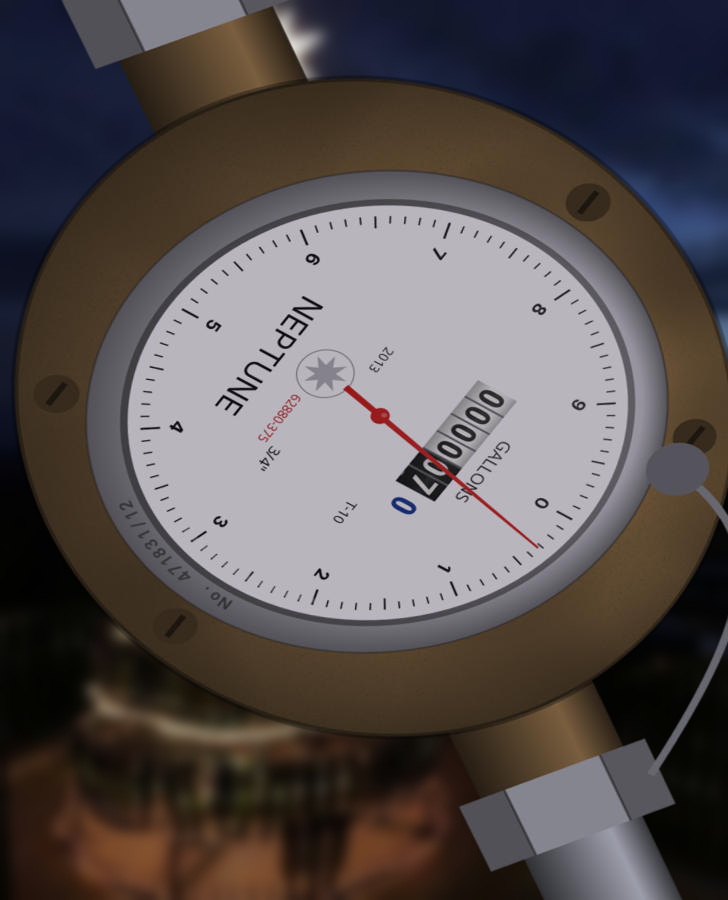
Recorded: **70.3** gal
